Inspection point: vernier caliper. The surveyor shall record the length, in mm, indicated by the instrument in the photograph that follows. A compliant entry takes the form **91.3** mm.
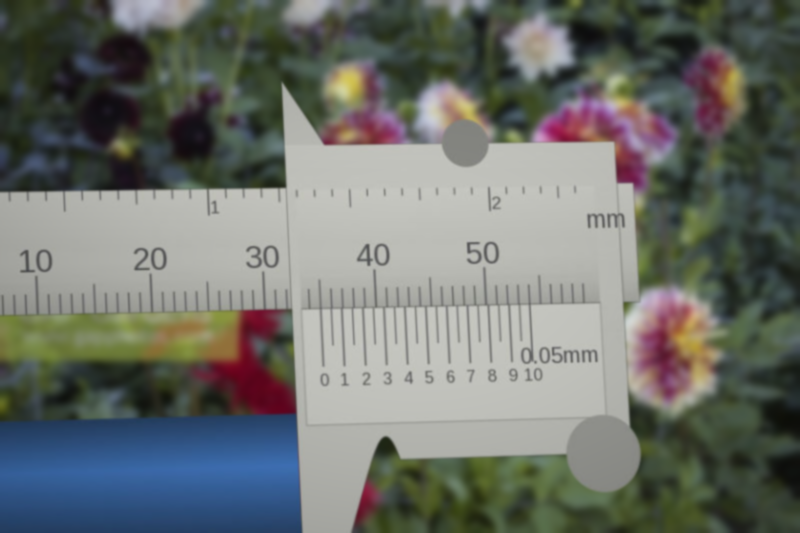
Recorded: **35.0** mm
